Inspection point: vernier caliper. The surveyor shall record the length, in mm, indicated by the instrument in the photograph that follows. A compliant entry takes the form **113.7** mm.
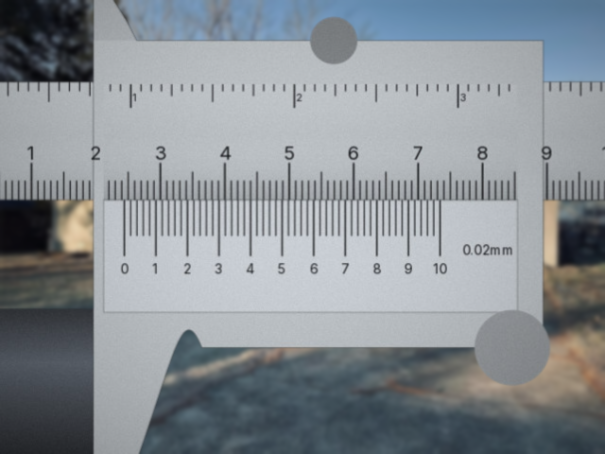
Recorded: **24.4** mm
